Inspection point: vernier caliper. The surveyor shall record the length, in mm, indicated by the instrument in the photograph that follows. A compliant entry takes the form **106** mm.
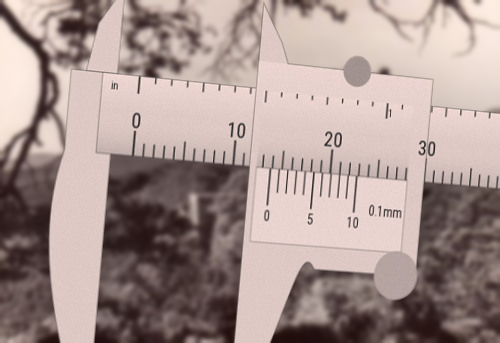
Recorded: **13.8** mm
